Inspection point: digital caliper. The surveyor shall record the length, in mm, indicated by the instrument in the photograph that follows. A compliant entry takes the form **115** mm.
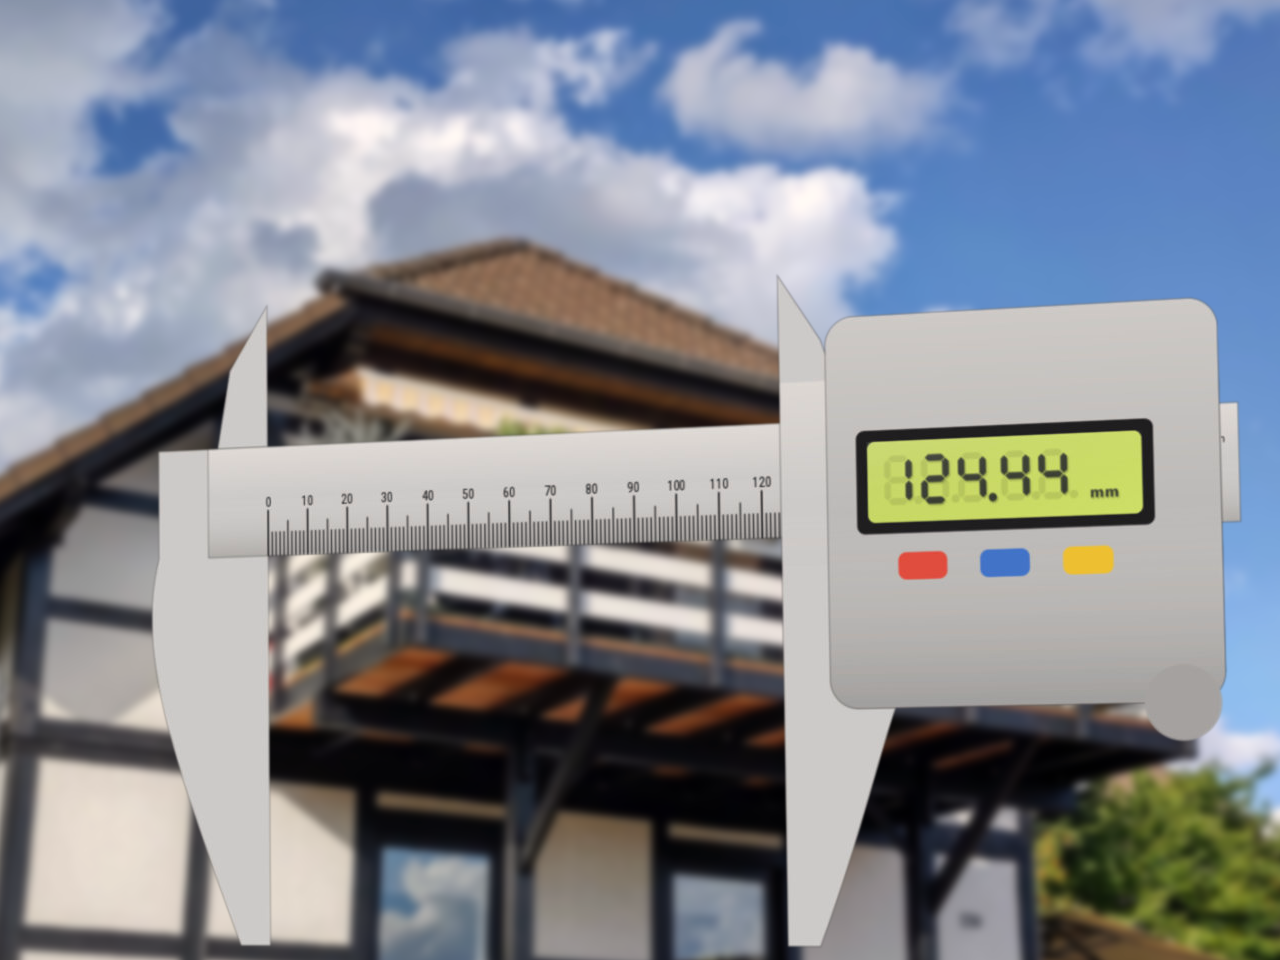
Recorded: **124.44** mm
